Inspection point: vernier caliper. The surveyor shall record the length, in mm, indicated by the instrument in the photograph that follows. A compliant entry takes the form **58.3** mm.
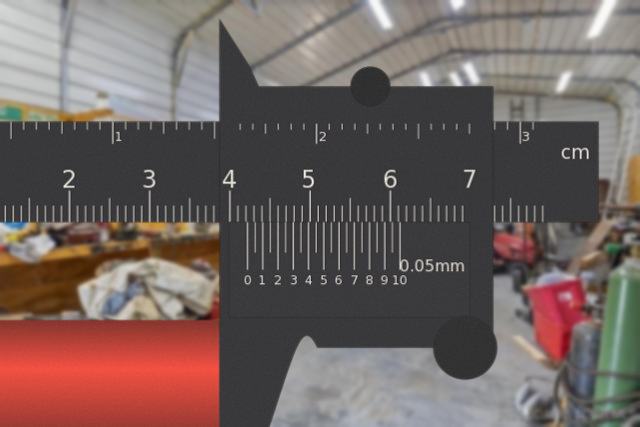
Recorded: **42.2** mm
